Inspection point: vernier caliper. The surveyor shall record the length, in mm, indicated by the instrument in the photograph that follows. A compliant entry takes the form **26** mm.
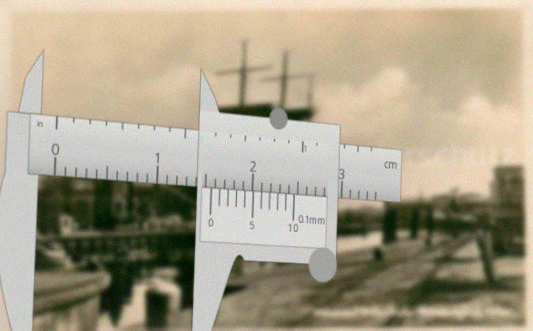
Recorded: **15.6** mm
